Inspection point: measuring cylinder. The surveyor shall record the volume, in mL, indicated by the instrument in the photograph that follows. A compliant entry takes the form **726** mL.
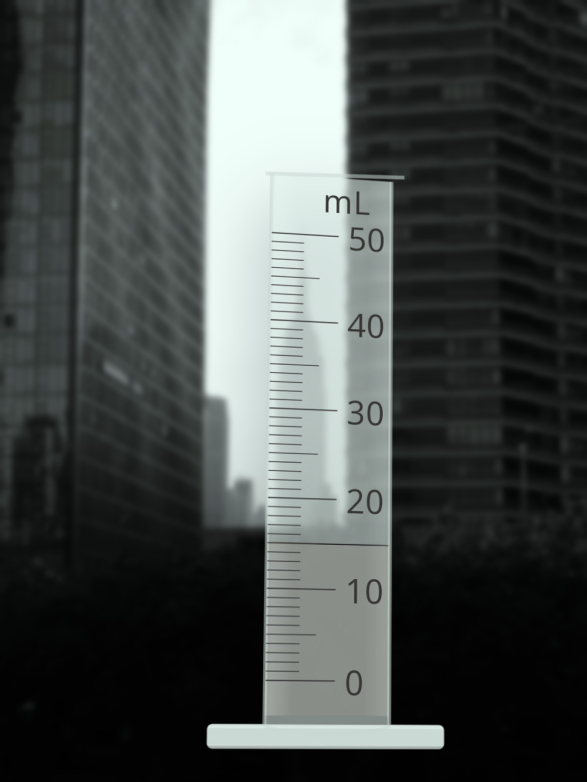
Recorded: **15** mL
